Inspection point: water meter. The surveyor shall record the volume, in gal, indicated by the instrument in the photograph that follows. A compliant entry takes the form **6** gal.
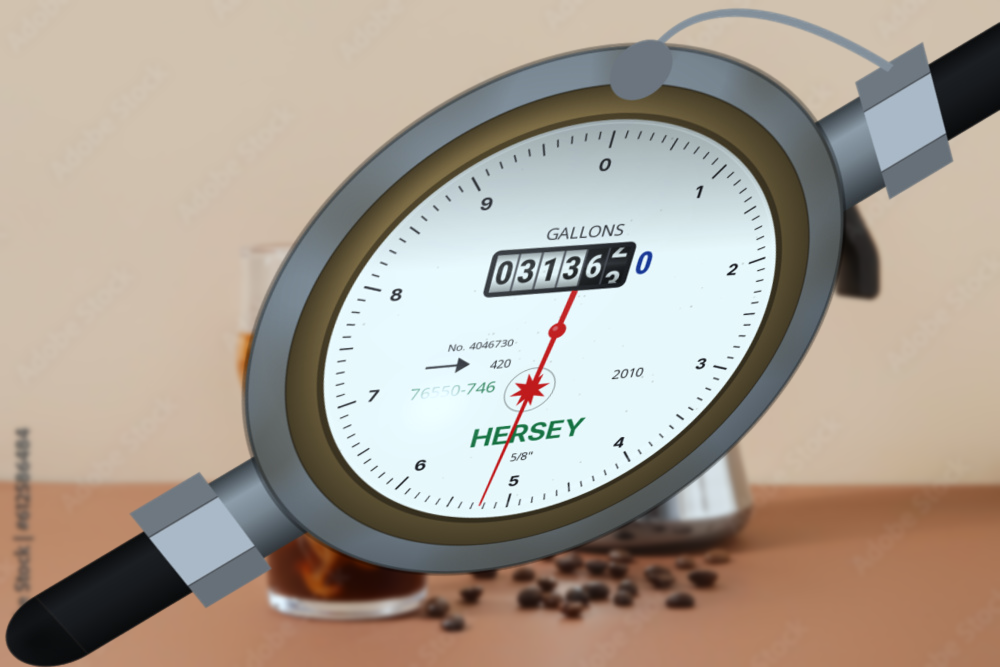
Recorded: **313625.2** gal
